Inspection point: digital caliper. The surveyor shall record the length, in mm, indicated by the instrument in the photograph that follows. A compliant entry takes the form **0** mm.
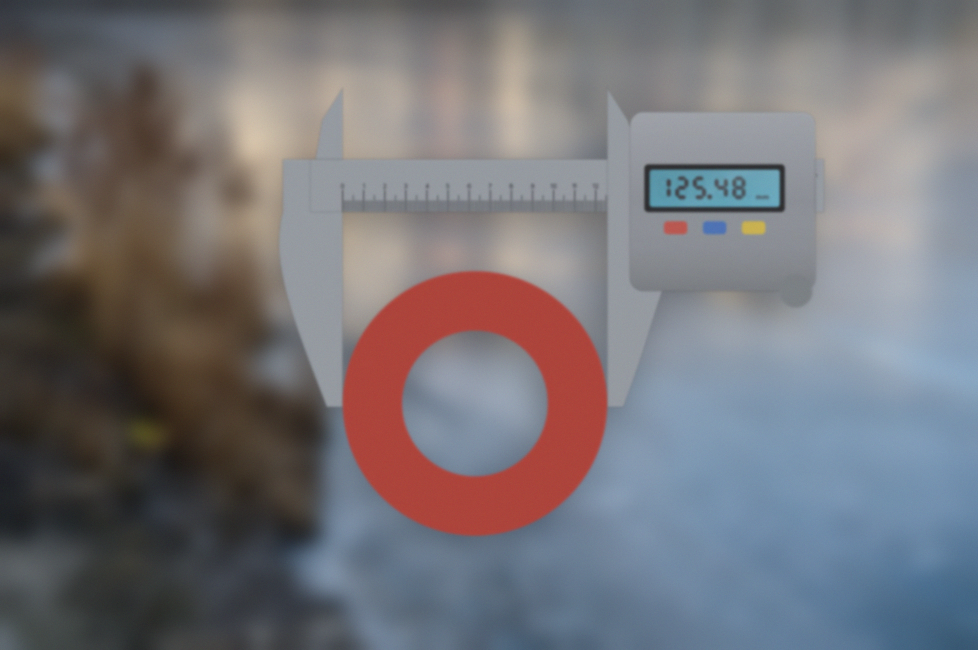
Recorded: **125.48** mm
